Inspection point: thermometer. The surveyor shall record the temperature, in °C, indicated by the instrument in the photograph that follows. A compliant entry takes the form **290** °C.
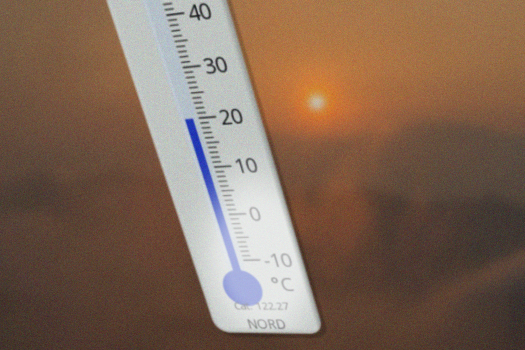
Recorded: **20** °C
